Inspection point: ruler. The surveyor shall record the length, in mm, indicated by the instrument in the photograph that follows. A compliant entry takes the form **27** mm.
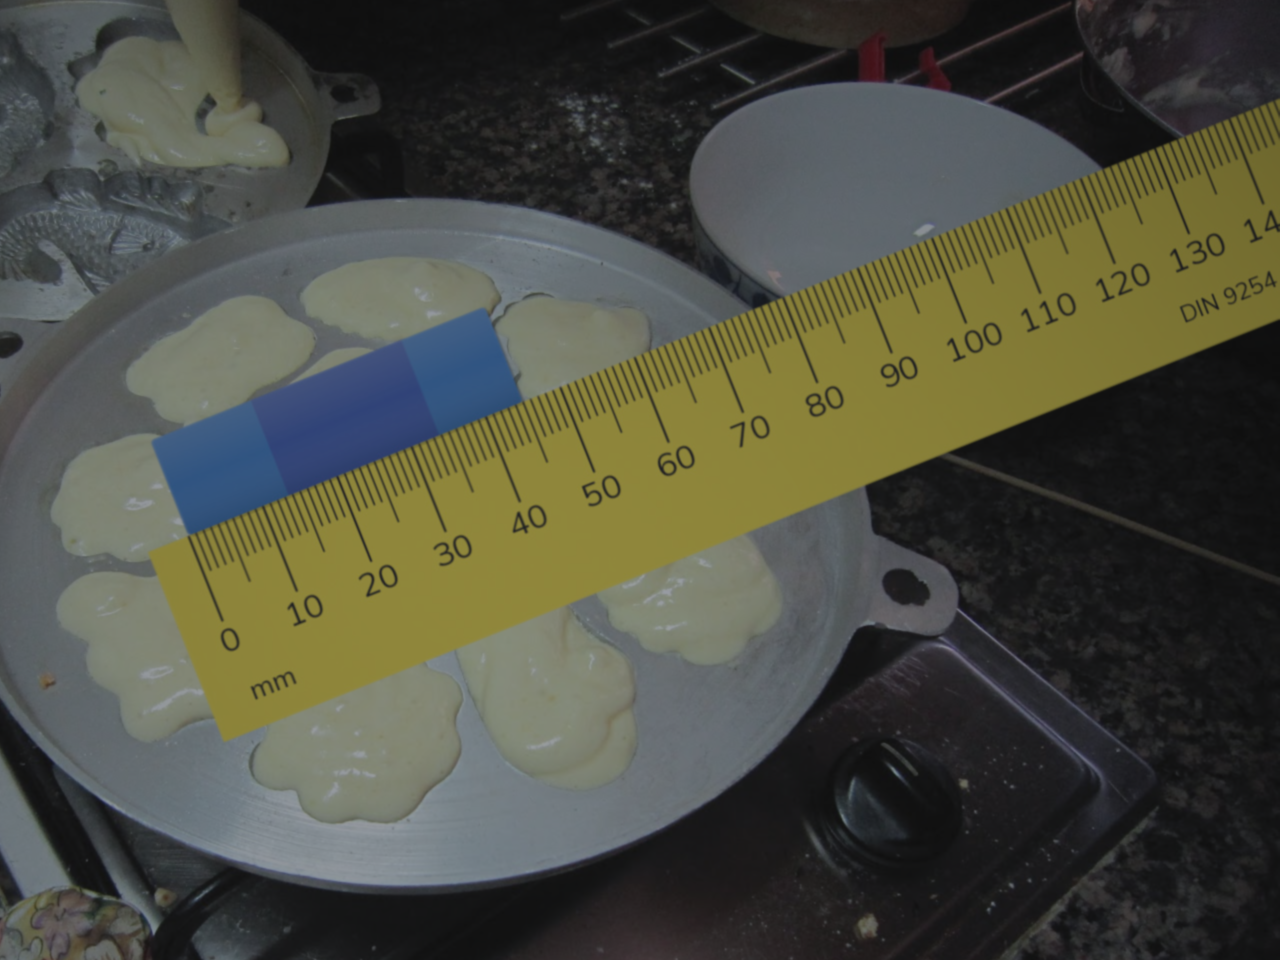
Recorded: **45** mm
